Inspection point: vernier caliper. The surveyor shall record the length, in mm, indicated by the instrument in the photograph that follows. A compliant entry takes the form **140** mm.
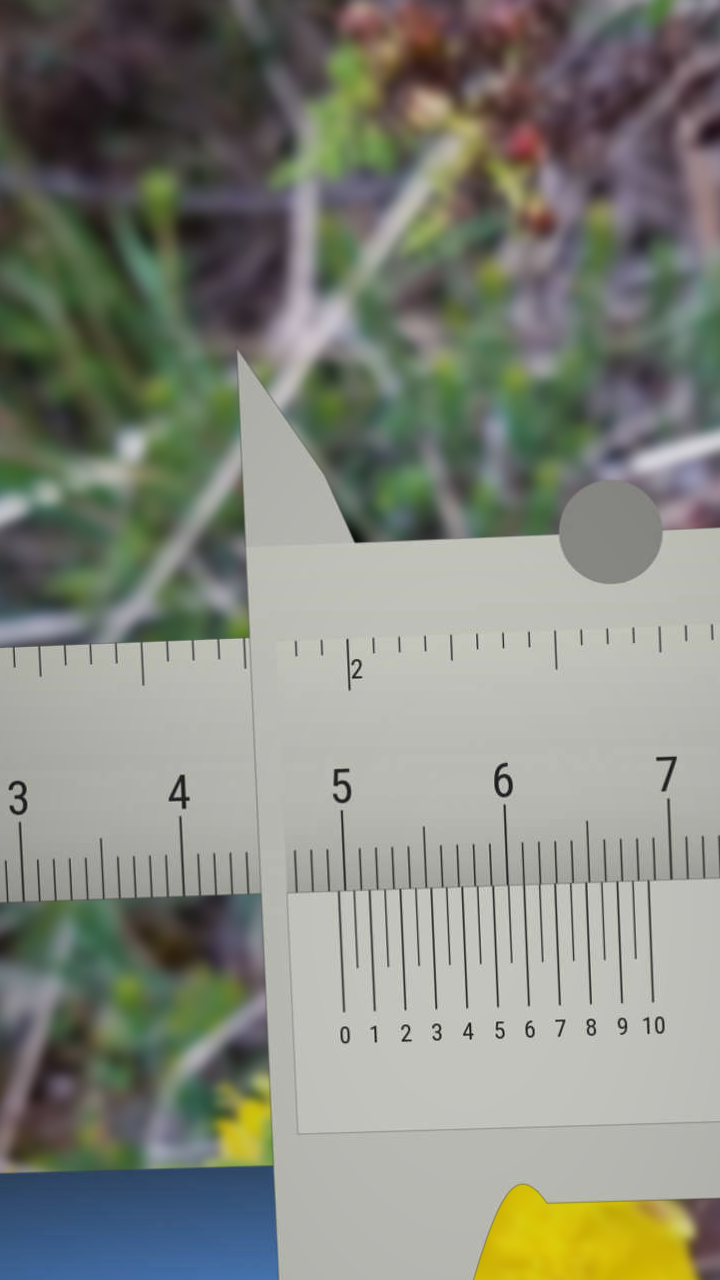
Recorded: **49.6** mm
